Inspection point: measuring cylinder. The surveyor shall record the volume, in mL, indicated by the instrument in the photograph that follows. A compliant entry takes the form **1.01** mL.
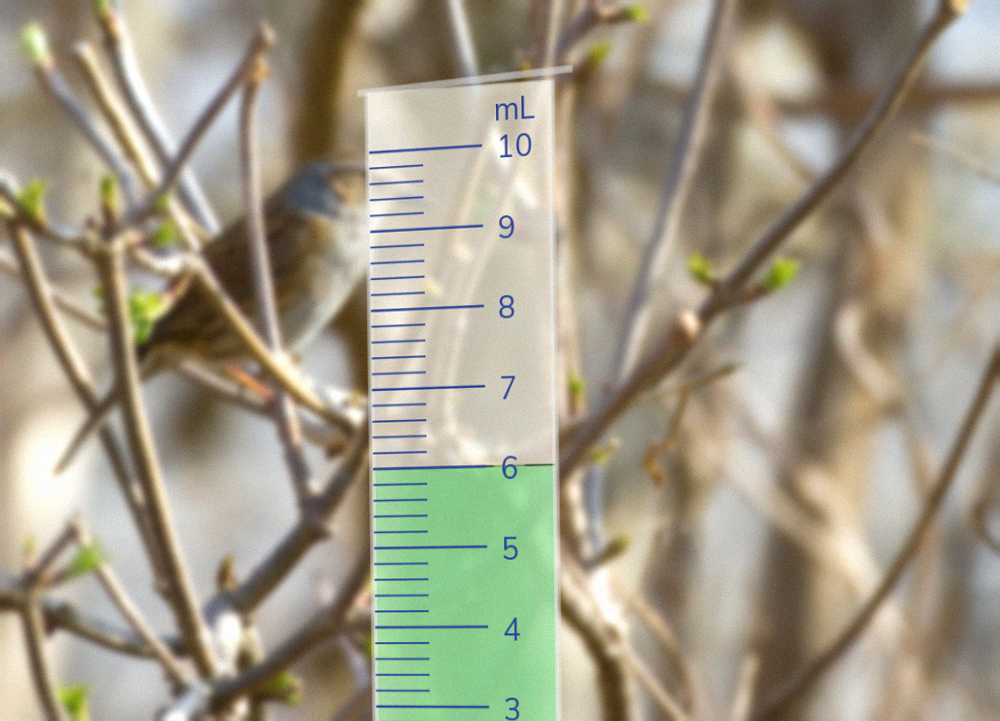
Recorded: **6** mL
